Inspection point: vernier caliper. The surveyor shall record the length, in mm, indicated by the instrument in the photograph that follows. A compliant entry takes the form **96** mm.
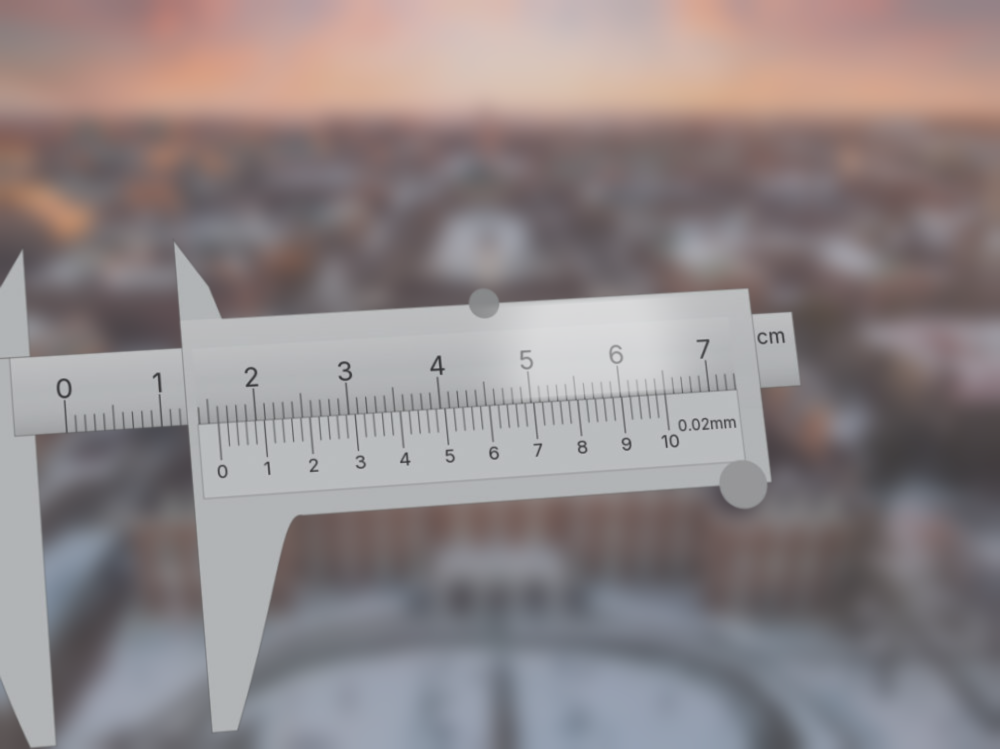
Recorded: **16.0** mm
